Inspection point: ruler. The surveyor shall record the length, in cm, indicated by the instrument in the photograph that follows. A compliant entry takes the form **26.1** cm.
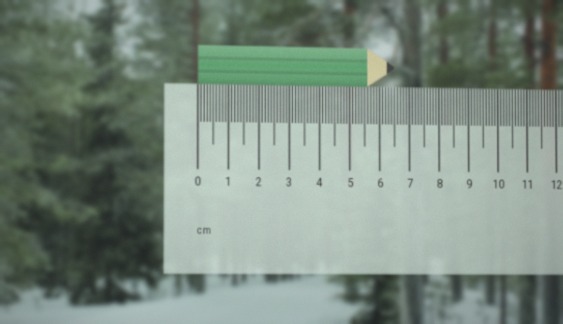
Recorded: **6.5** cm
